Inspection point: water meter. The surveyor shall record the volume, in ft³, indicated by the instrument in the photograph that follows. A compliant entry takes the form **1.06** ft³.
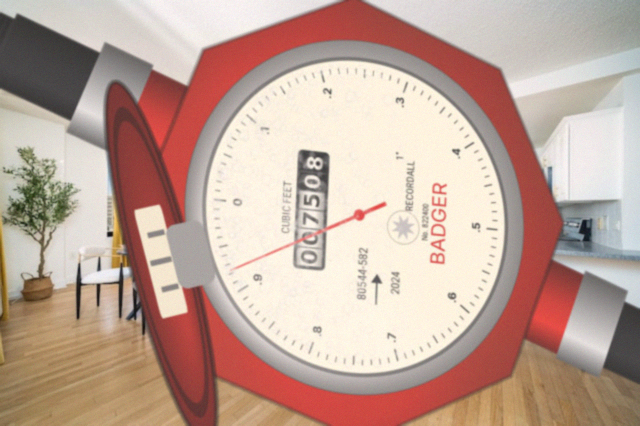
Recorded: **7507.92** ft³
